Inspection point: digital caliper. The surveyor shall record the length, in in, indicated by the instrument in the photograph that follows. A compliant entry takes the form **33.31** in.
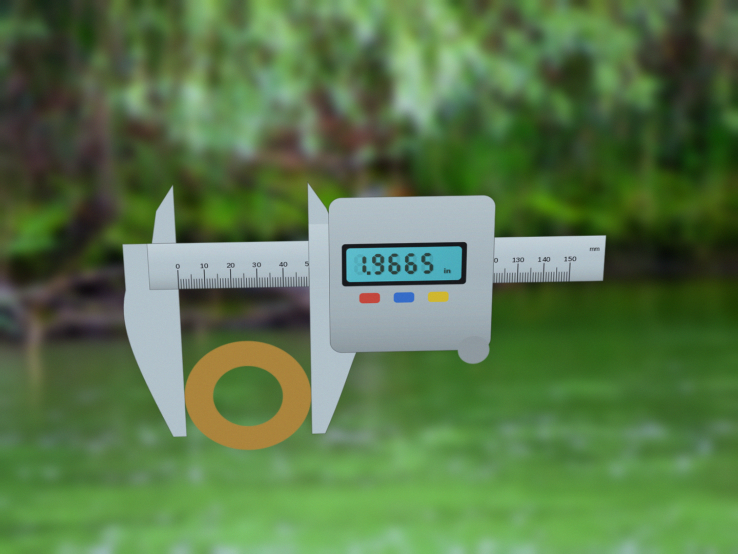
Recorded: **1.9665** in
